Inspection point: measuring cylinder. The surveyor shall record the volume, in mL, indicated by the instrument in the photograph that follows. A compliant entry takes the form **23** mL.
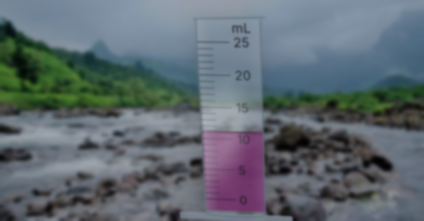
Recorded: **11** mL
